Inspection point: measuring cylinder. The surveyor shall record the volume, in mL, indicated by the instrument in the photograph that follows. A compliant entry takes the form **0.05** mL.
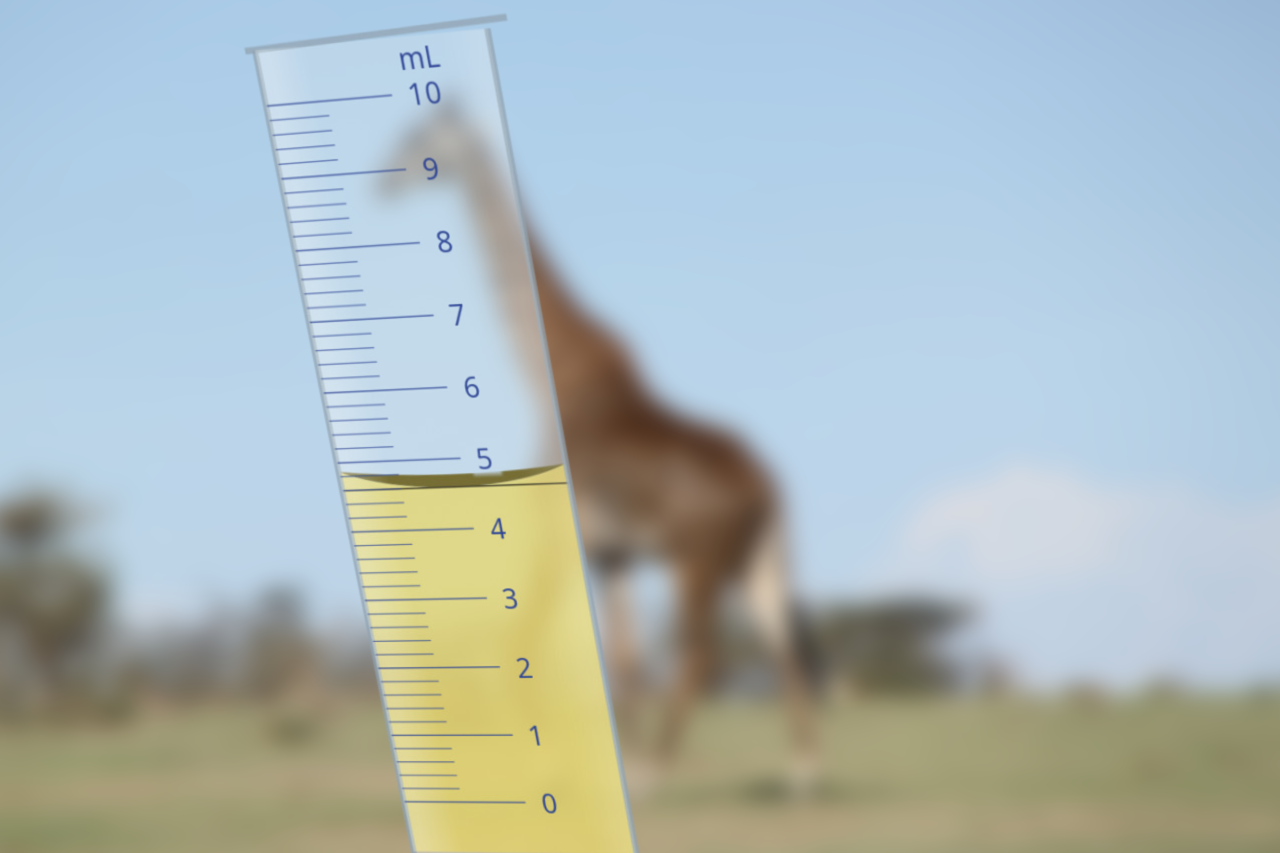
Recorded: **4.6** mL
